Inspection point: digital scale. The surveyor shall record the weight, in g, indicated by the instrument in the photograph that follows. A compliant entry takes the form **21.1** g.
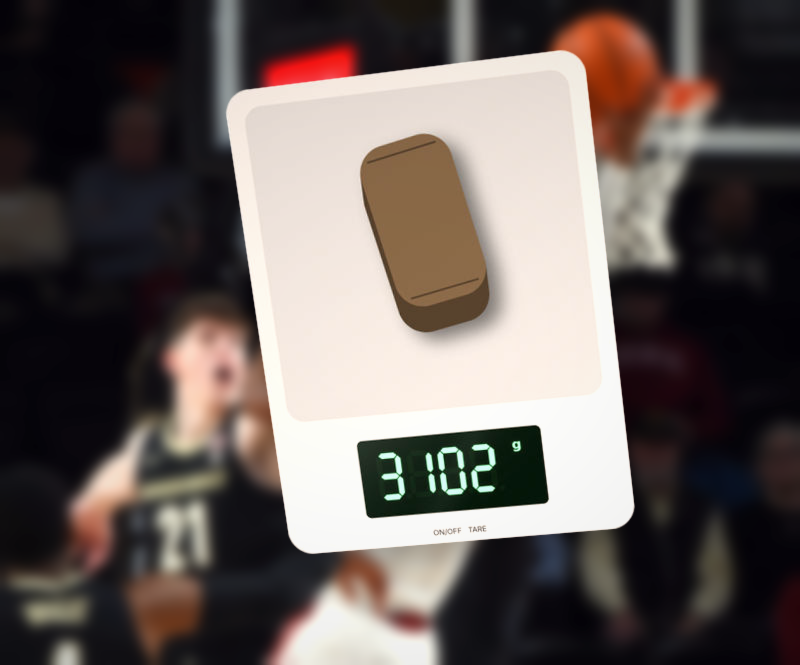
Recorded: **3102** g
